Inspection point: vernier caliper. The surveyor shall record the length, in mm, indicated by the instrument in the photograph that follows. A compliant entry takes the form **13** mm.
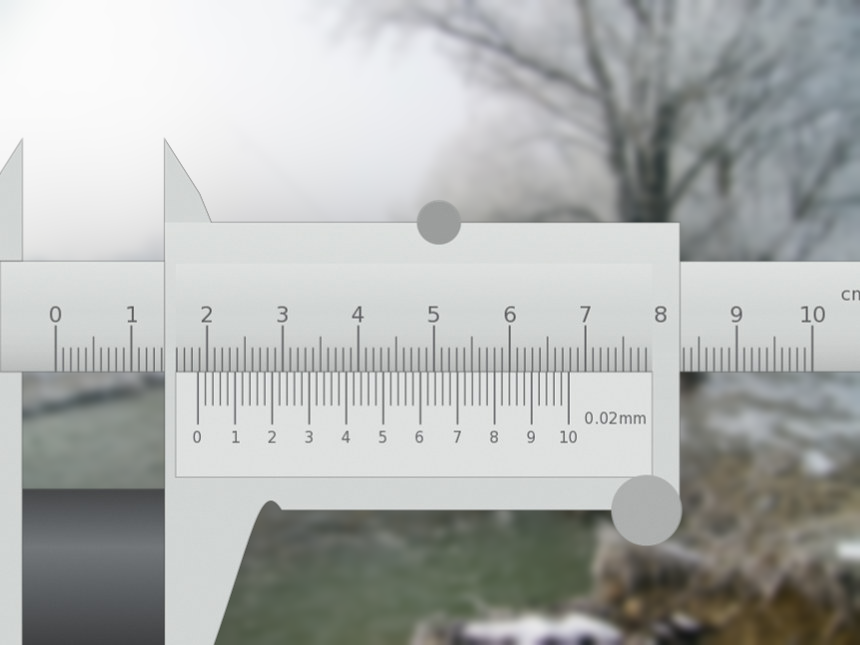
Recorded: **18.8** mm
